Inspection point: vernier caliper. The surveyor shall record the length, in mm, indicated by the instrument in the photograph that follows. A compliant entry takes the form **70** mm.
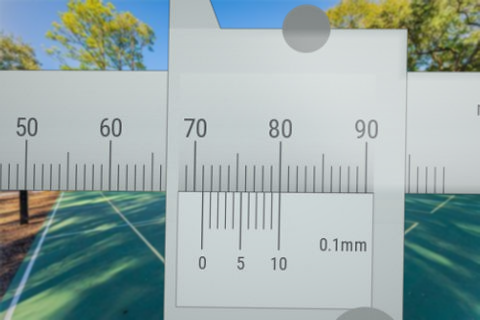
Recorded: **71.0** mm
